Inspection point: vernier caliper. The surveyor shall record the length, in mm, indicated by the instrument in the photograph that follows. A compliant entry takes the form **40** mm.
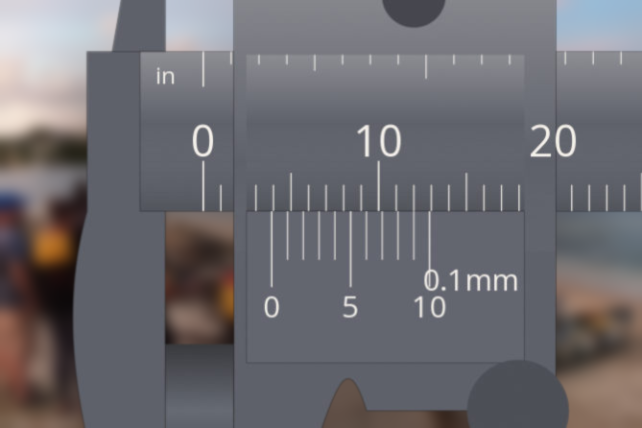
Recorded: **3.9** mm
